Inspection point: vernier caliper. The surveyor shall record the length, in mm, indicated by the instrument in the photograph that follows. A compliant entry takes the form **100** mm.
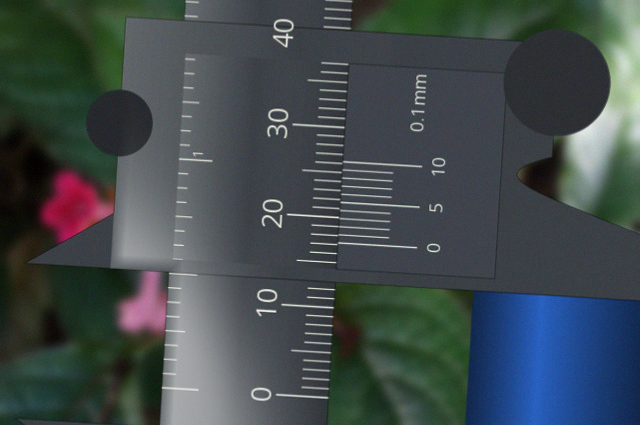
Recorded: **17.2** mm
